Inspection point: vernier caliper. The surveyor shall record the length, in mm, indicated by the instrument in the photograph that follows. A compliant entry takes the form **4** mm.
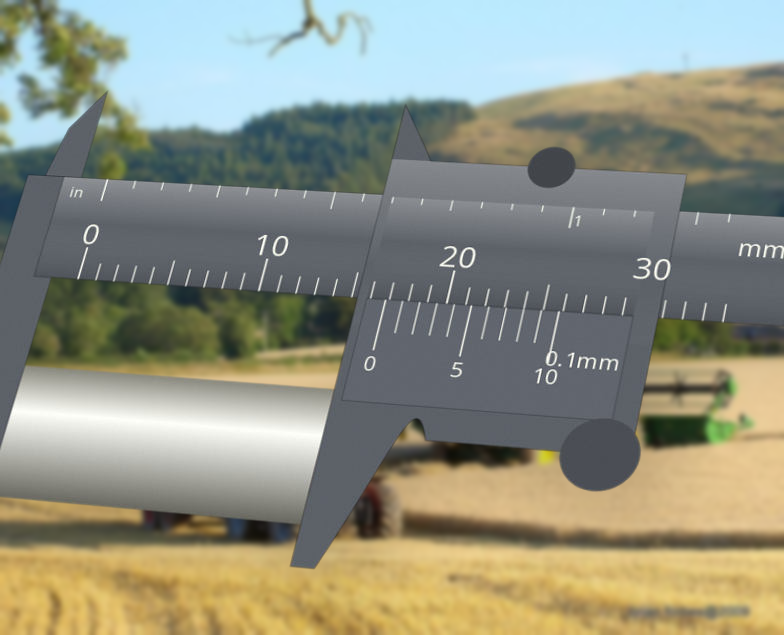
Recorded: **16.8** mm
